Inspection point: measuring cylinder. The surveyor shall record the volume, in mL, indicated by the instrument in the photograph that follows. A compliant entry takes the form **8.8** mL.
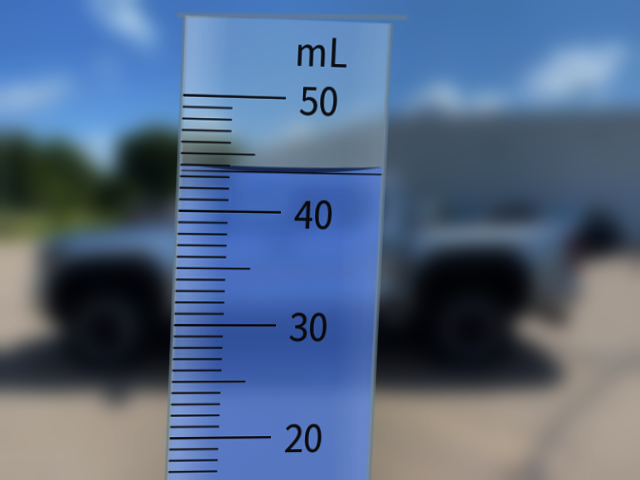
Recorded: **43.5** mL
